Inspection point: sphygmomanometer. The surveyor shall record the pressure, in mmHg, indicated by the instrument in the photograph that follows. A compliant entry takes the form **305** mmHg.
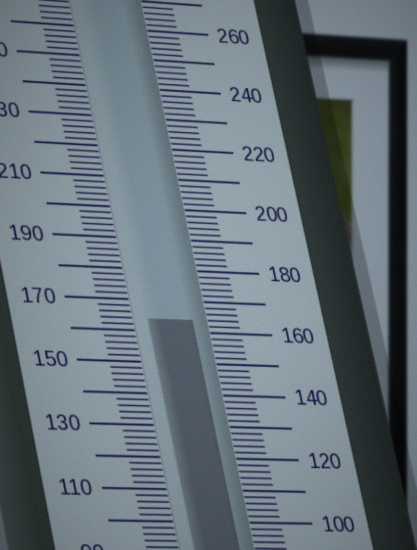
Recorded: **164** mmHg
